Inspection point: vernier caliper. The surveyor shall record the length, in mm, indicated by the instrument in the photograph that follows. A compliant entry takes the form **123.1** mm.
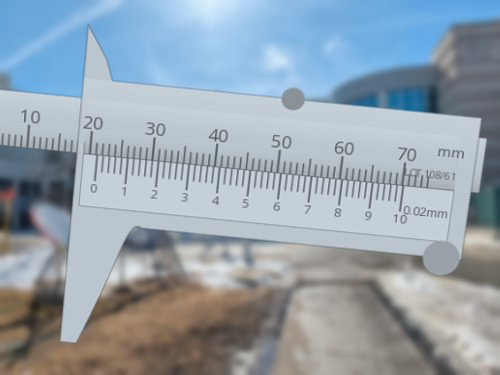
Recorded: **21.2** mm
